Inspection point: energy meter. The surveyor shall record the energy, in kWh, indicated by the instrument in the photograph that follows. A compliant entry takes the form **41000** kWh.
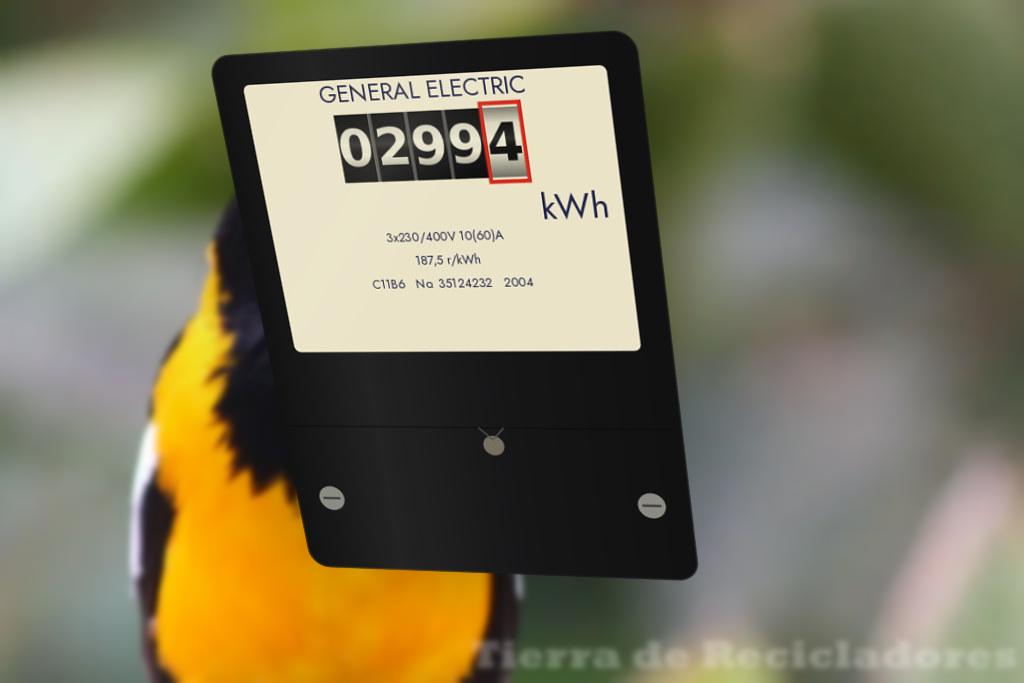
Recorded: **299.4** kWh
